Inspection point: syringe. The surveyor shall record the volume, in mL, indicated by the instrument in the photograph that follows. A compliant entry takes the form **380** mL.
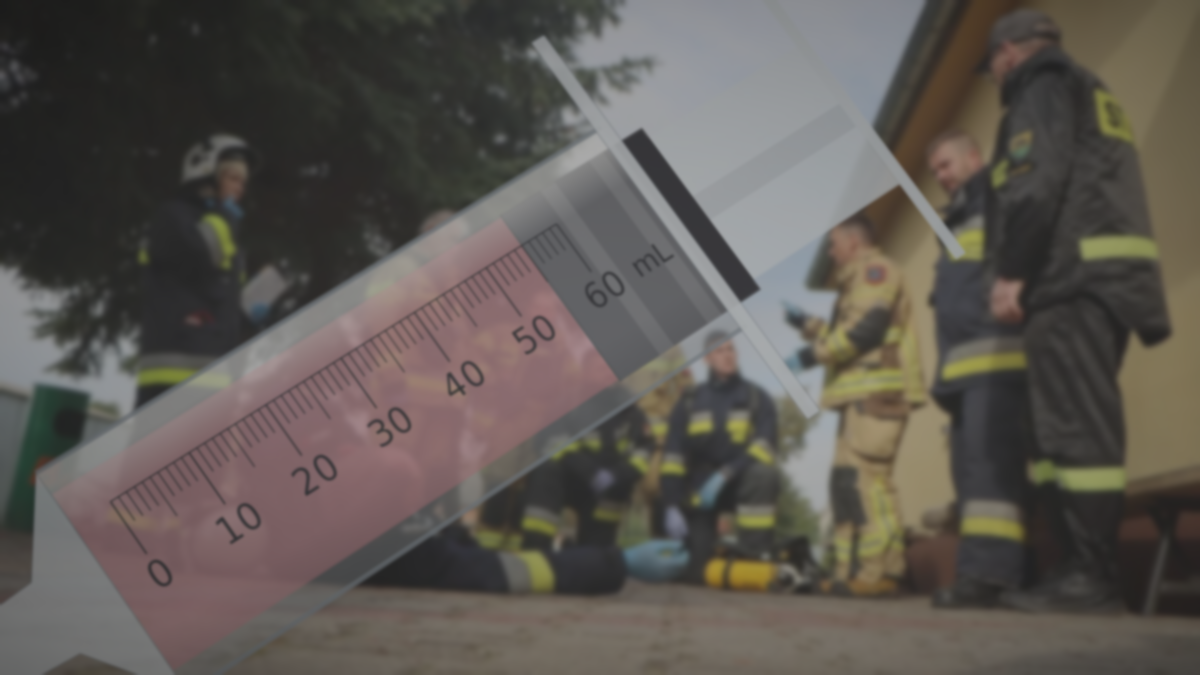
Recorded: **55** mL
